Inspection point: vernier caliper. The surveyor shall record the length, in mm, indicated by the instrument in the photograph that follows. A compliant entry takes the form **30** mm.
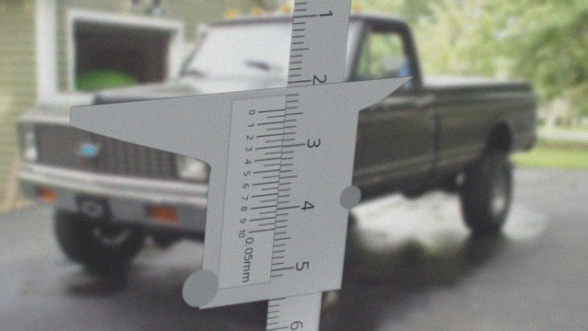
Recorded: **24.2** mm
